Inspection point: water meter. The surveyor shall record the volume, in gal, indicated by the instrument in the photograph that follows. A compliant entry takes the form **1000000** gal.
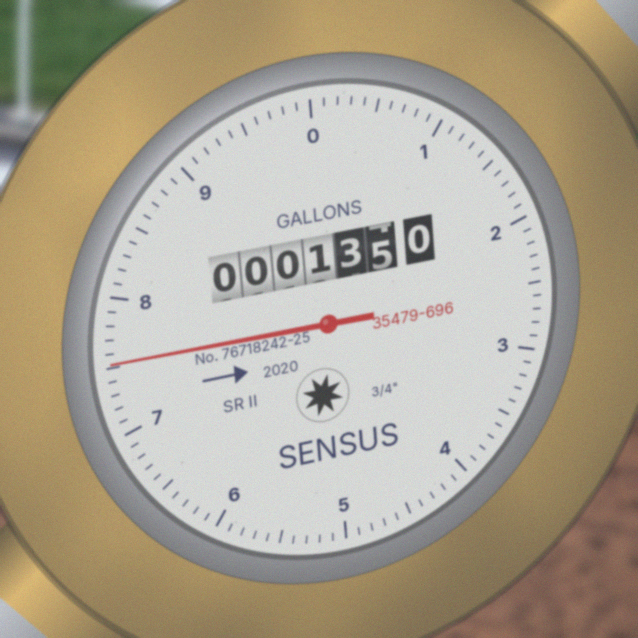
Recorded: **1347.5** gal
